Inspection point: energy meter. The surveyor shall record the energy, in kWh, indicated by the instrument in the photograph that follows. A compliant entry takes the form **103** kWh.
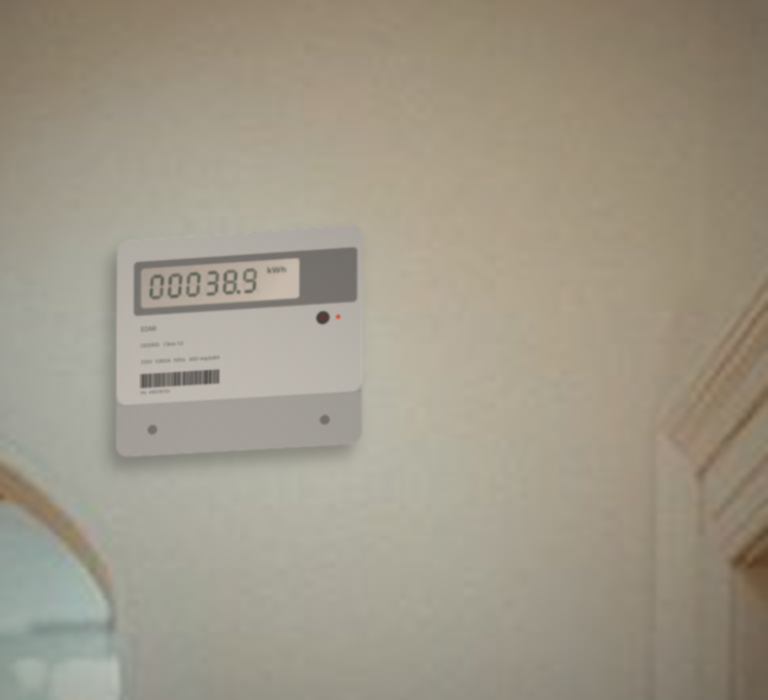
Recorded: **38.9** kWh
